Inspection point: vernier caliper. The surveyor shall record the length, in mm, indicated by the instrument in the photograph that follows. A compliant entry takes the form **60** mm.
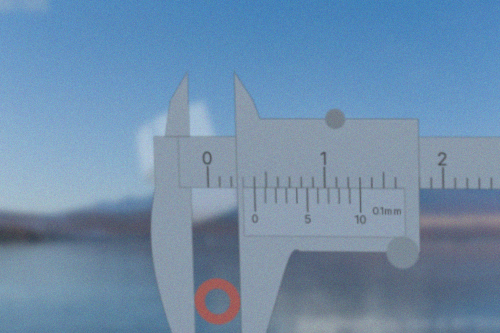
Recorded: **4.0** mm
